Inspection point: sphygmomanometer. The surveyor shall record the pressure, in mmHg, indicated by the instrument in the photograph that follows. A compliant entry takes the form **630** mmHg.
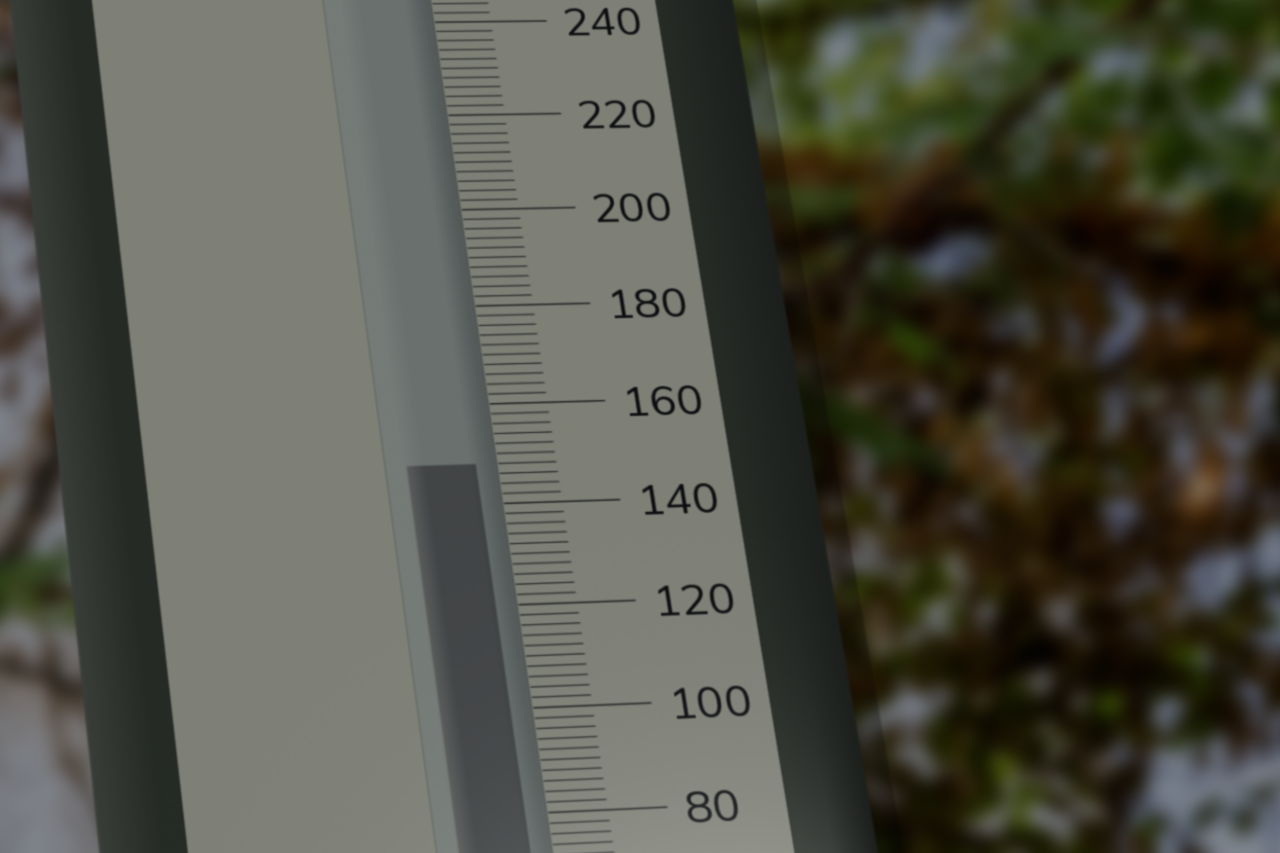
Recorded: **148** mmHg
